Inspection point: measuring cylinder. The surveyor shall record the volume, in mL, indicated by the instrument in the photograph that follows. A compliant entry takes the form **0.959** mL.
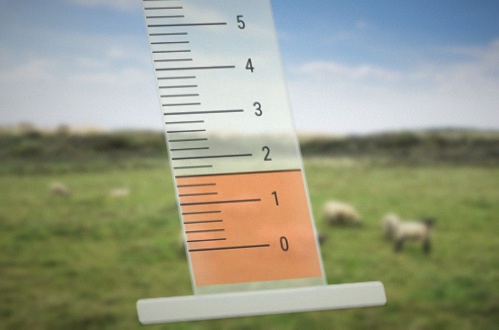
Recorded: **1.6** mL
